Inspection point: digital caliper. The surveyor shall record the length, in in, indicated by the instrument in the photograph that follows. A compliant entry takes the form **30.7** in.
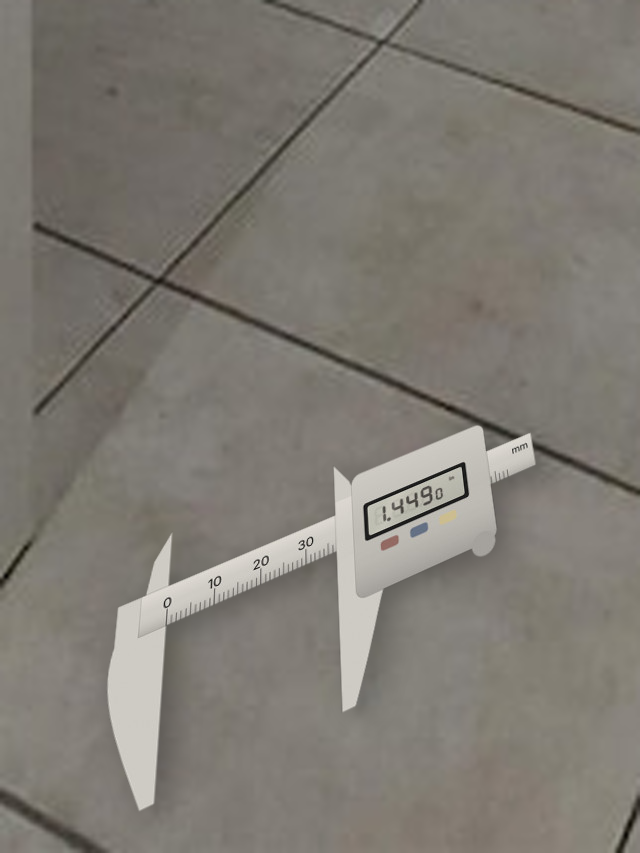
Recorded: **1.4490** in
